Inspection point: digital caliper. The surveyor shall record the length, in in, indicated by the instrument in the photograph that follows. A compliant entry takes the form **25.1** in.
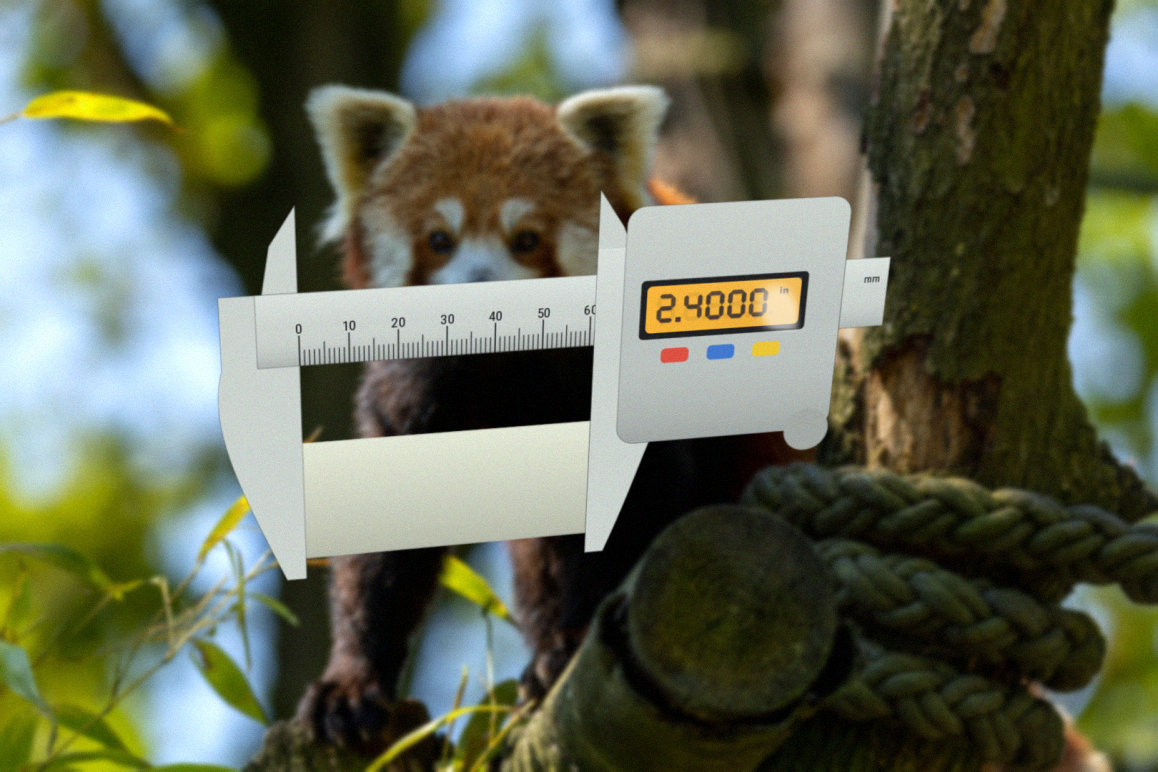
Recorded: **2.4000** in
